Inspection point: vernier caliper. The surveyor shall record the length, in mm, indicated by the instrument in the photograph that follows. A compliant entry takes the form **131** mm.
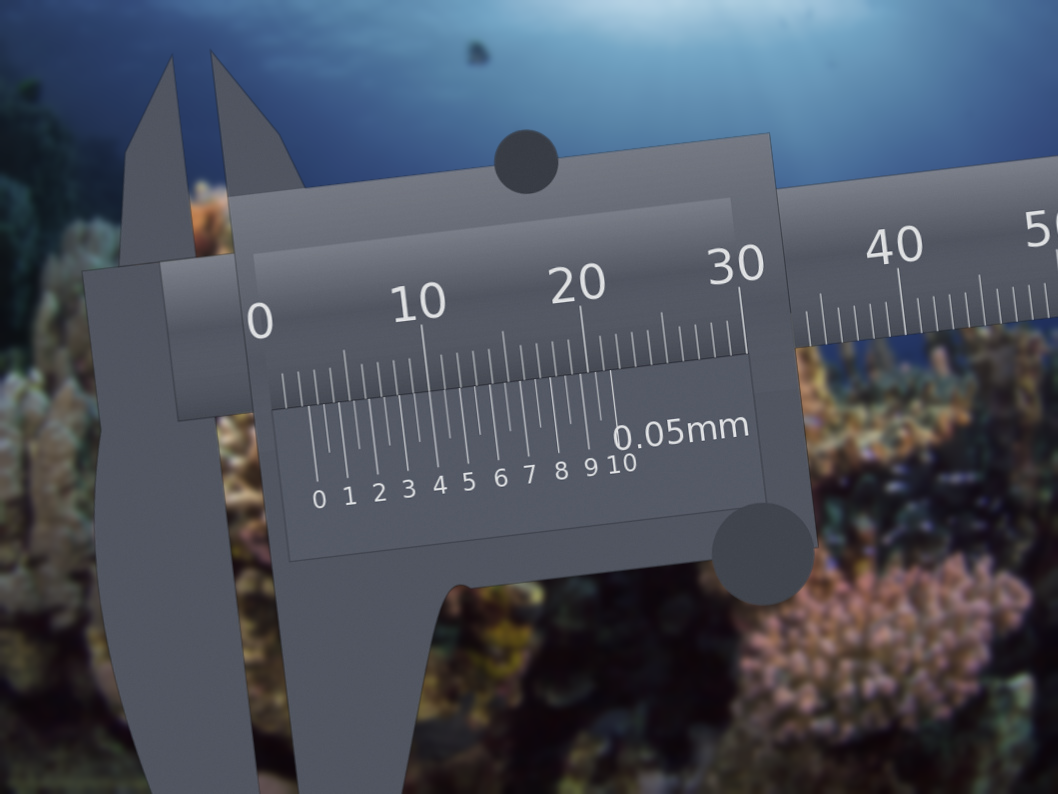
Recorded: **2.4** mm
